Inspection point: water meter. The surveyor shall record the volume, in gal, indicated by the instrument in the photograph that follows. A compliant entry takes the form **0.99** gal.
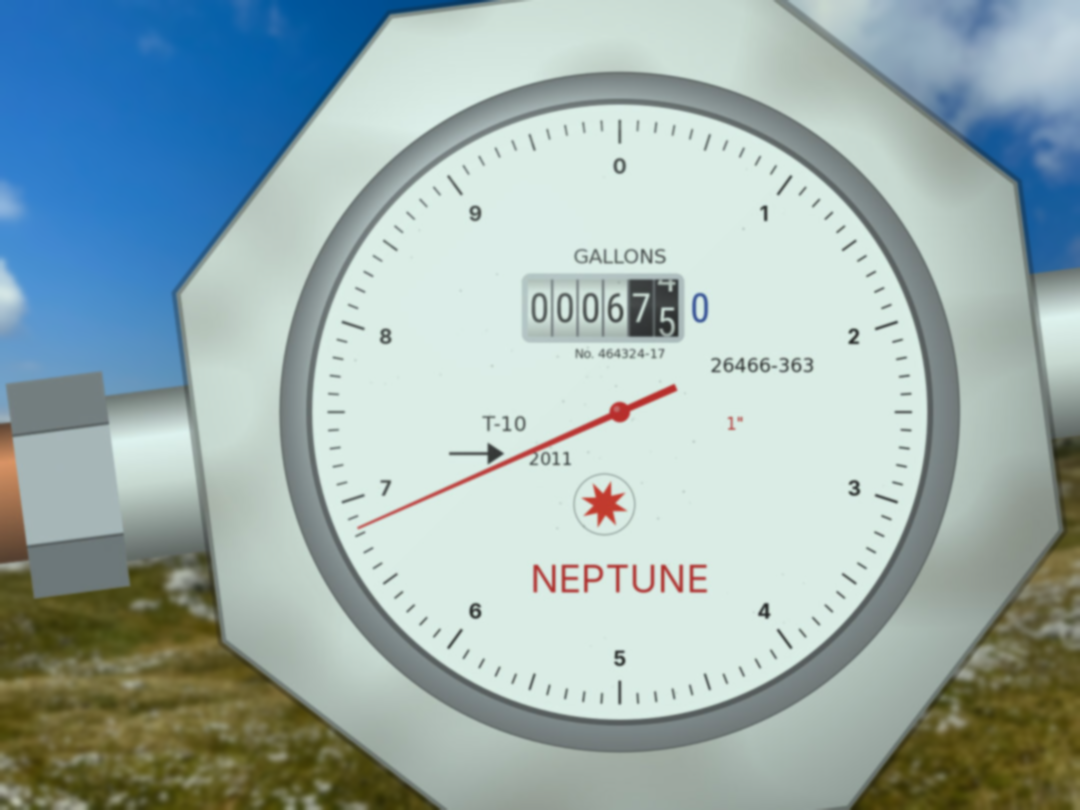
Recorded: **6746.8** gal
